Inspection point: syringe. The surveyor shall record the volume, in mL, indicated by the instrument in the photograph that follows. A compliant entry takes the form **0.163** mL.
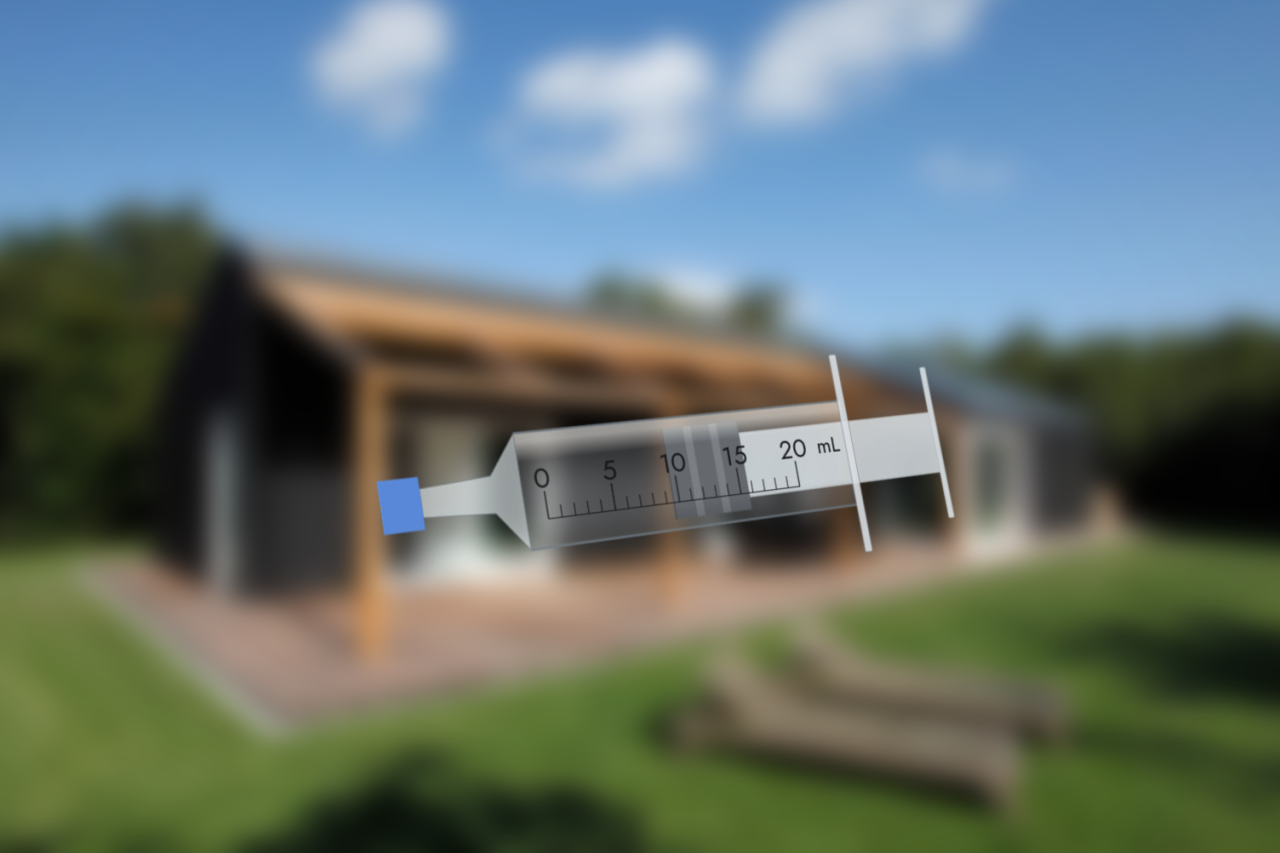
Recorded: **9.5** mL
